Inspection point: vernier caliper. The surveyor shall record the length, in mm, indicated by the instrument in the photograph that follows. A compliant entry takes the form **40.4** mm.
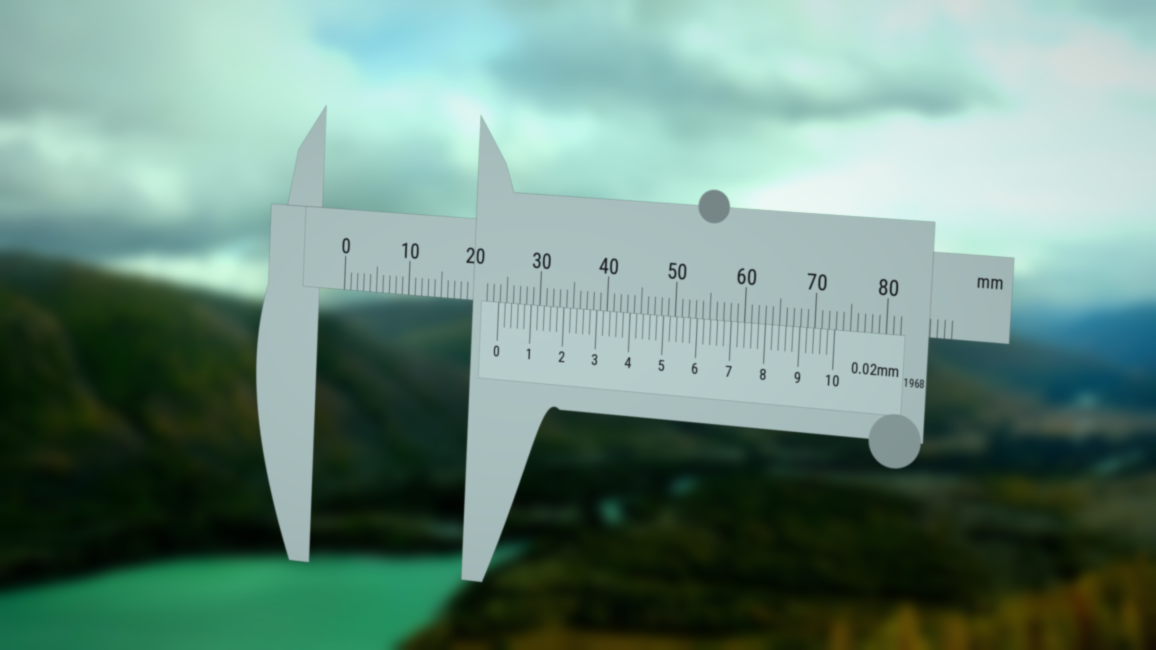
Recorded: **23.8** mm
